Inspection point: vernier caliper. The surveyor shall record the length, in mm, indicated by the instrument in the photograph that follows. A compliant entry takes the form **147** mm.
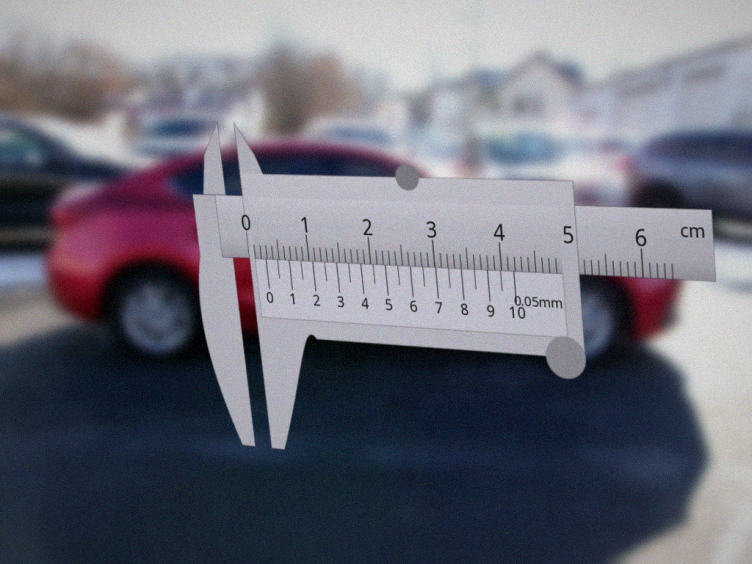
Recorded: **2.8** mm
